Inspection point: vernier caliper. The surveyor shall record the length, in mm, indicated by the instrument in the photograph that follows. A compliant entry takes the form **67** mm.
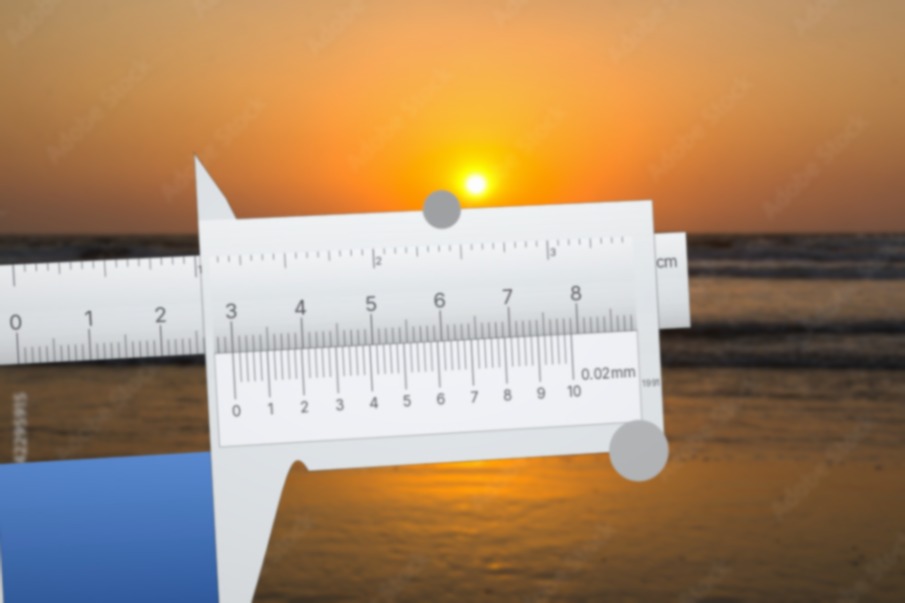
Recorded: **30.0** mm
